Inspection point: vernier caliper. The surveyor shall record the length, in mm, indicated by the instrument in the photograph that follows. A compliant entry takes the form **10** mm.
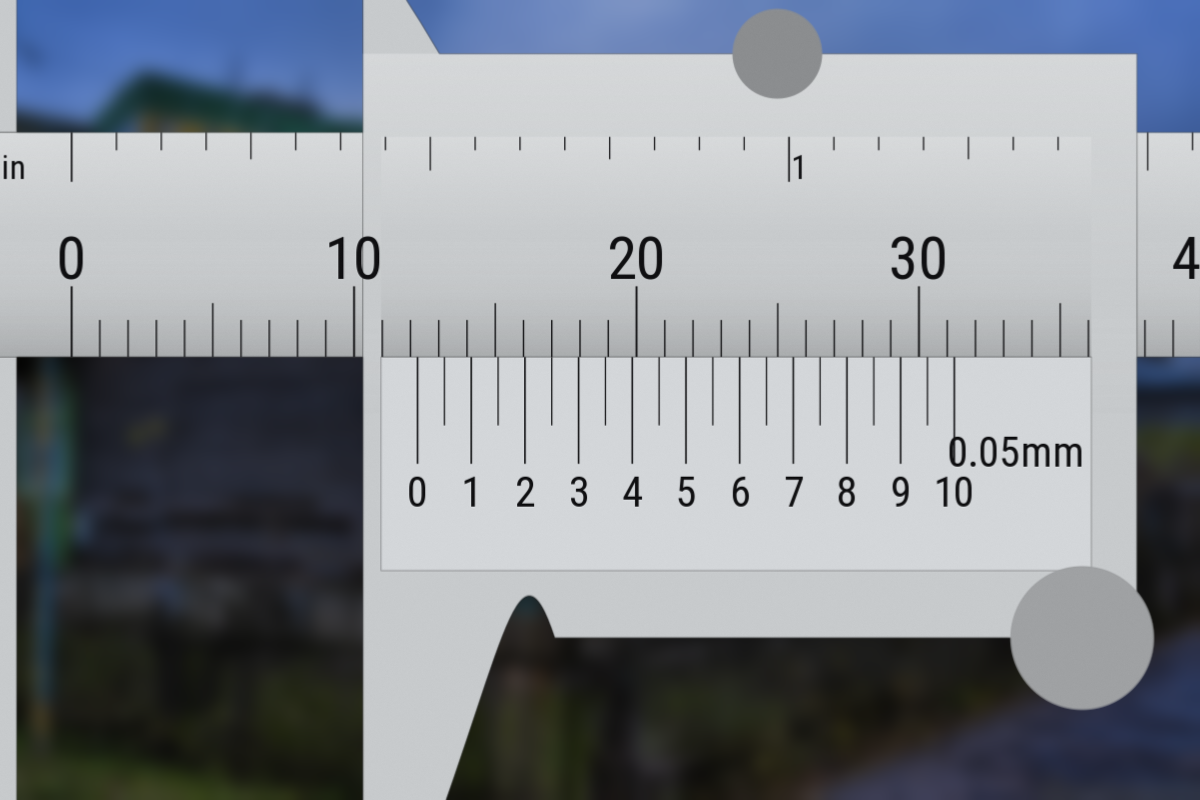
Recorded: **12.25** mm
